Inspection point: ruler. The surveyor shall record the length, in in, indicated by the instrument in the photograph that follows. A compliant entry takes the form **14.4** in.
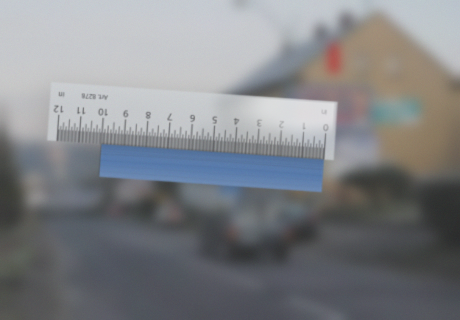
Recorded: **10** in
